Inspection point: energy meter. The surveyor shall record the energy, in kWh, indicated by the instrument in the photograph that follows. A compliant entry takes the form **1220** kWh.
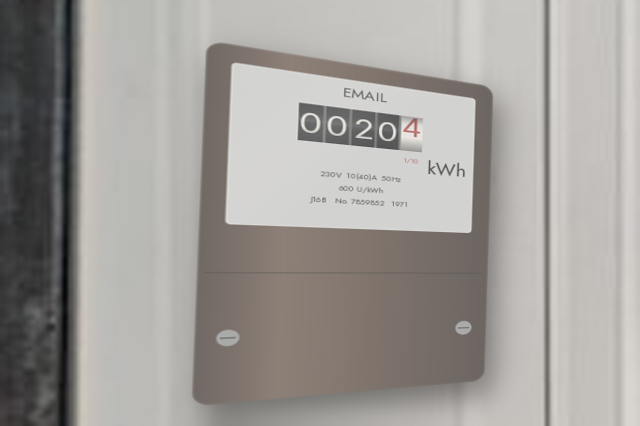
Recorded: **20.4** kWh
